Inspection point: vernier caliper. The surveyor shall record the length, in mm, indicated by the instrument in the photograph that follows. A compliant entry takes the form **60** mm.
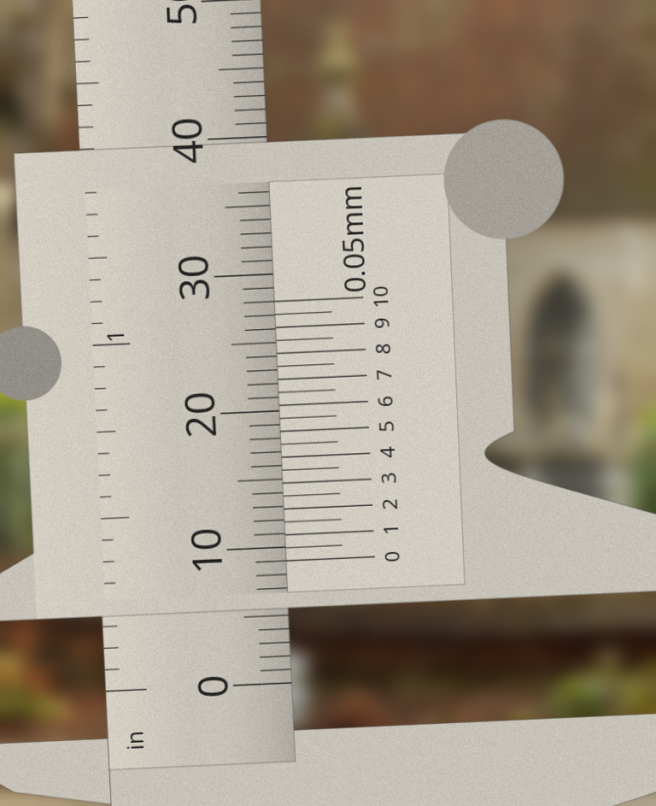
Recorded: **9.0** mm
